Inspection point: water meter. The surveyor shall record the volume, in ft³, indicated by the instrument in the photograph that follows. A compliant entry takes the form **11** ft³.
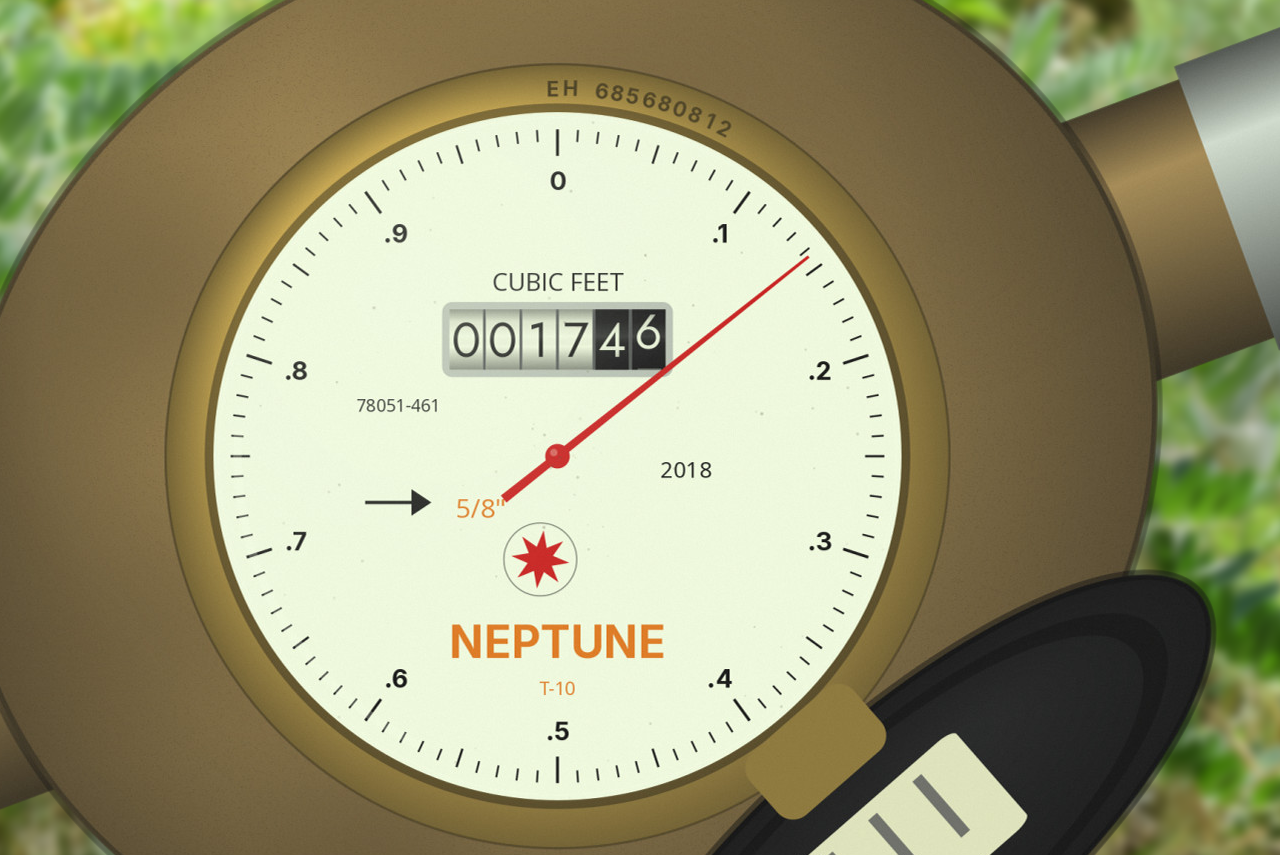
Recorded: **1746.14** ft³
